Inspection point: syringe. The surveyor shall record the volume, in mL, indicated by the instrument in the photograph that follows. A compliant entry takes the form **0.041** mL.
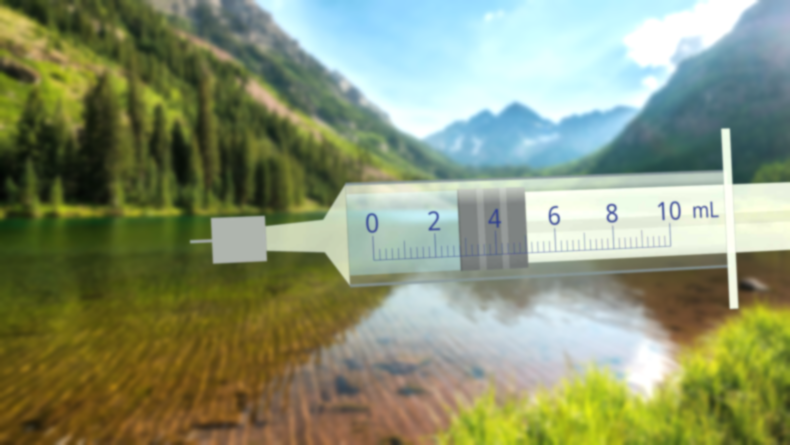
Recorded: **2.8** mL
